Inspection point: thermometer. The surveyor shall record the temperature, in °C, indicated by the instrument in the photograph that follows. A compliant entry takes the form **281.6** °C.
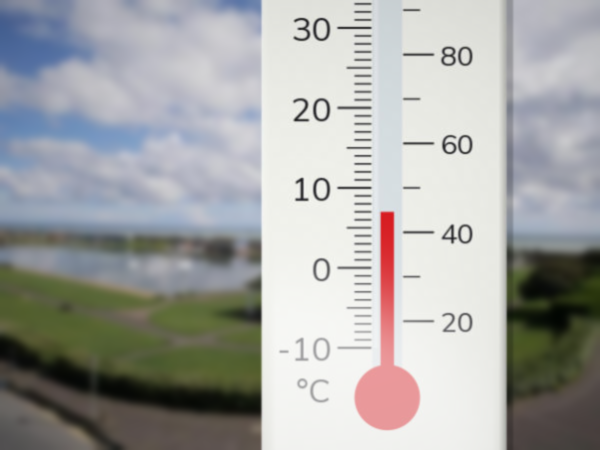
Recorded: **7** °C
